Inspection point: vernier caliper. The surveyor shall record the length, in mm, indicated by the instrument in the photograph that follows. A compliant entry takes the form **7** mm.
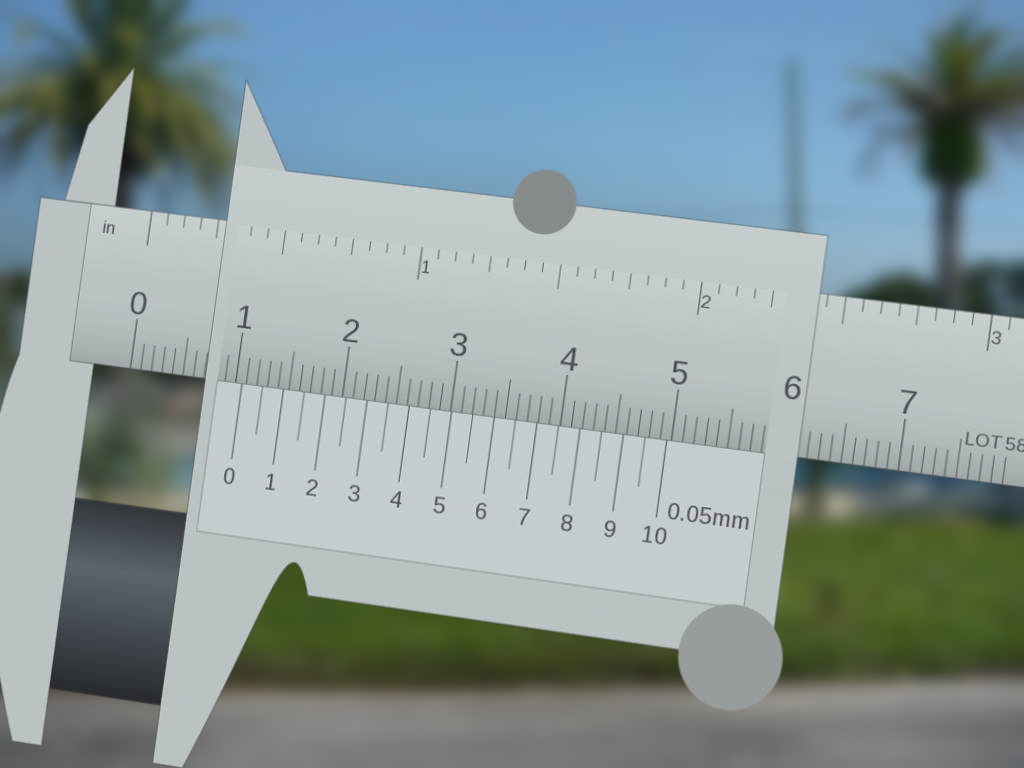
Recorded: **10.6** mm
